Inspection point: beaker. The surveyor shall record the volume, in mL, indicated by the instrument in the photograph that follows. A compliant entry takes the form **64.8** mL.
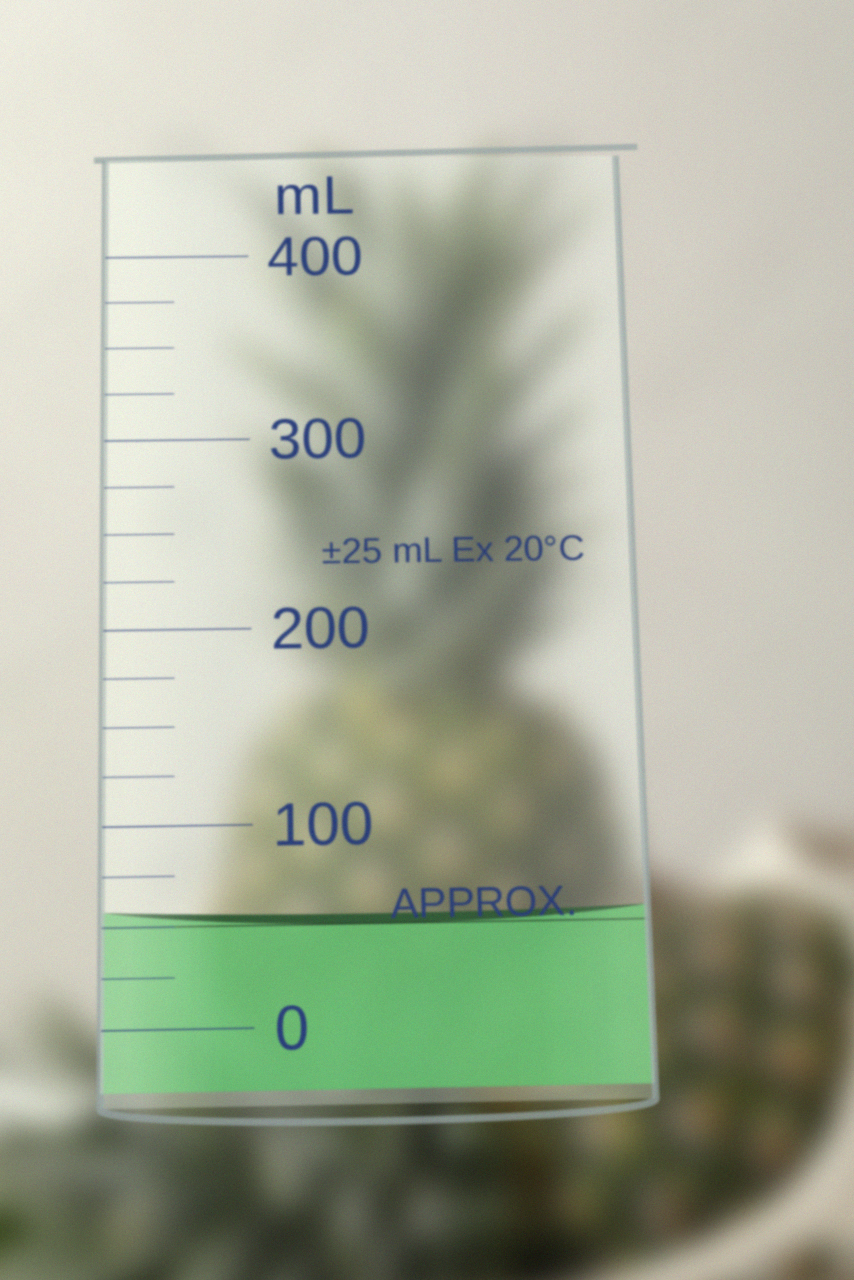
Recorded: **50** mL
